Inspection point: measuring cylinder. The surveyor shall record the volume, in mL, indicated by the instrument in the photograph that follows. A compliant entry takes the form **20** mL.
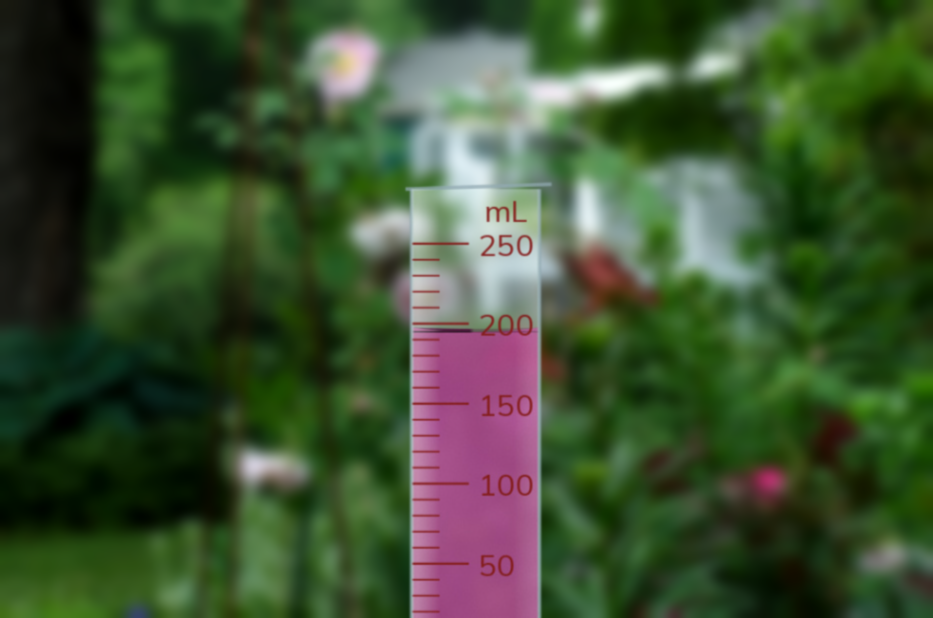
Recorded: **195** mL
